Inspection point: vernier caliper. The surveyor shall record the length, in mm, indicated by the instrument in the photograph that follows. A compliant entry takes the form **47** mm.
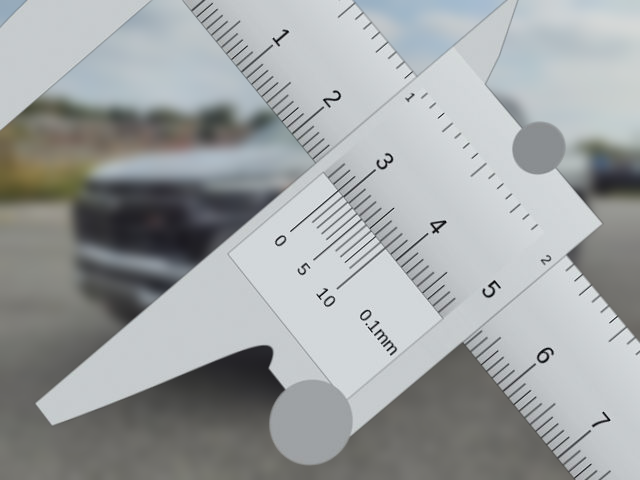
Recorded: **29.0** mm
